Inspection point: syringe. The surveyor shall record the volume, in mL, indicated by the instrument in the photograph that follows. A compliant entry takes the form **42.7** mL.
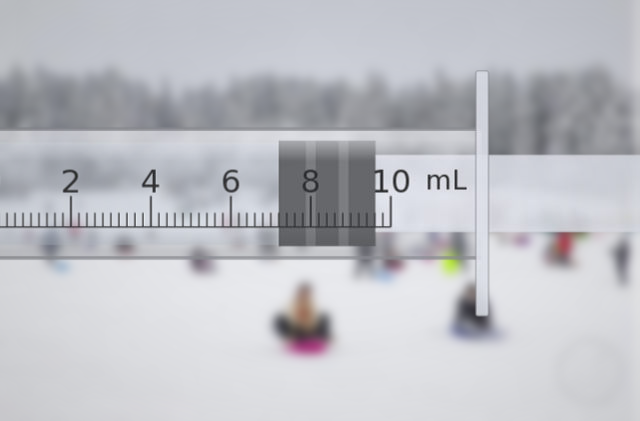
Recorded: **7.2** mL
